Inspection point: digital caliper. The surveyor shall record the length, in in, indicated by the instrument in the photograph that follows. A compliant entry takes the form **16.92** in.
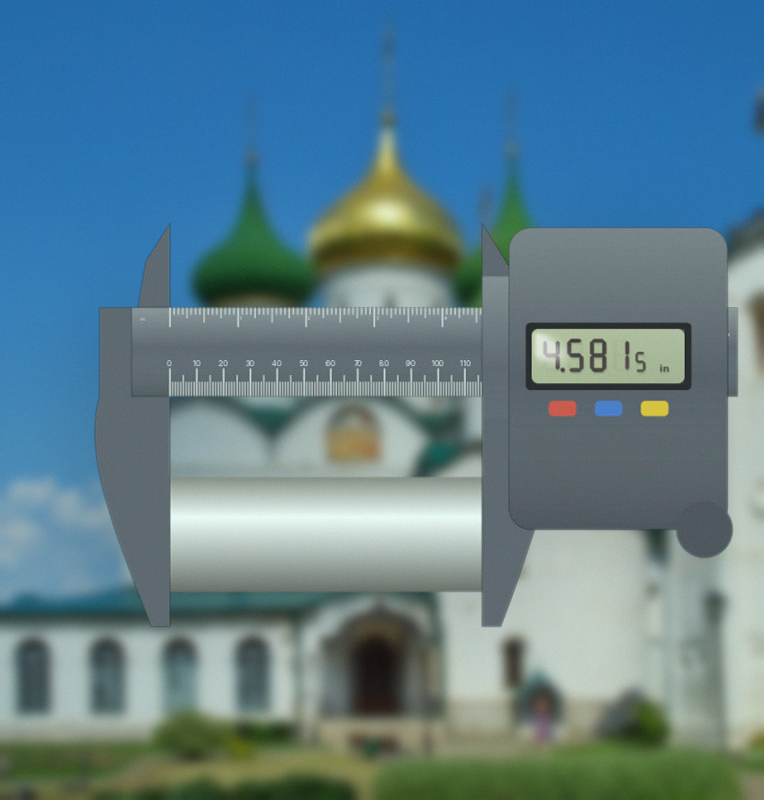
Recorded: **4.5815** in
